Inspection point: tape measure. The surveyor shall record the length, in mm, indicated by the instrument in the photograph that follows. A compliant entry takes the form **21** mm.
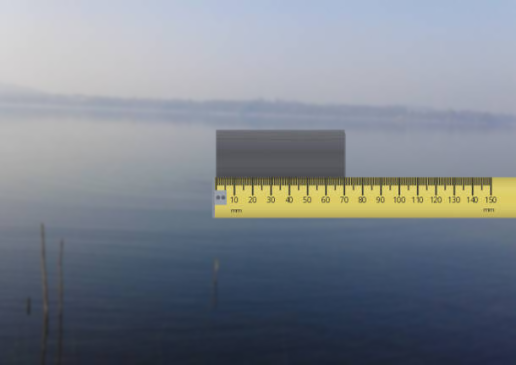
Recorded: **70** mm
